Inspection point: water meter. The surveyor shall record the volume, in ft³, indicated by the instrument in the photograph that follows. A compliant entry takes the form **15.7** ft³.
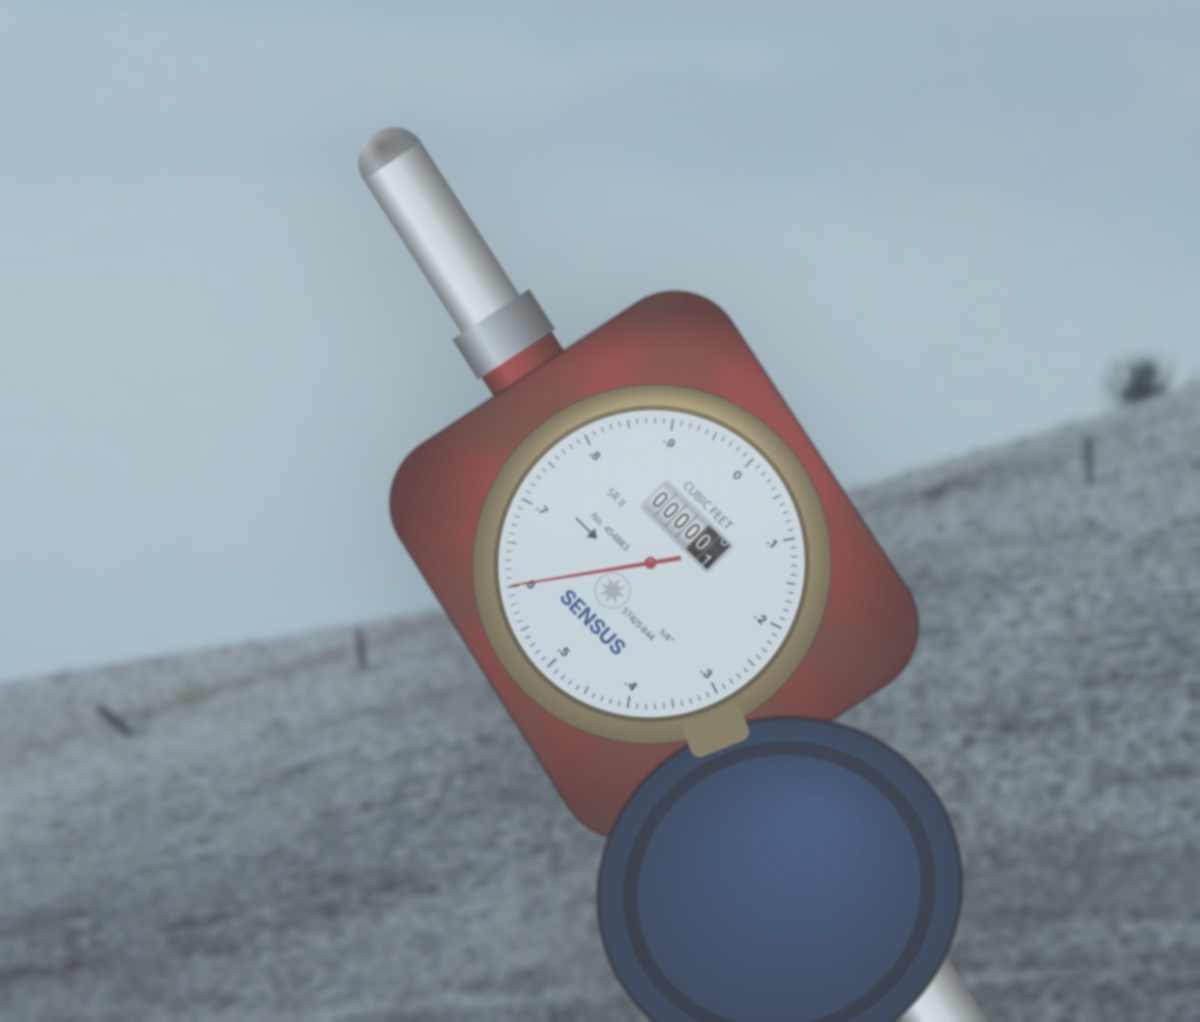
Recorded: **0.60** ft³
